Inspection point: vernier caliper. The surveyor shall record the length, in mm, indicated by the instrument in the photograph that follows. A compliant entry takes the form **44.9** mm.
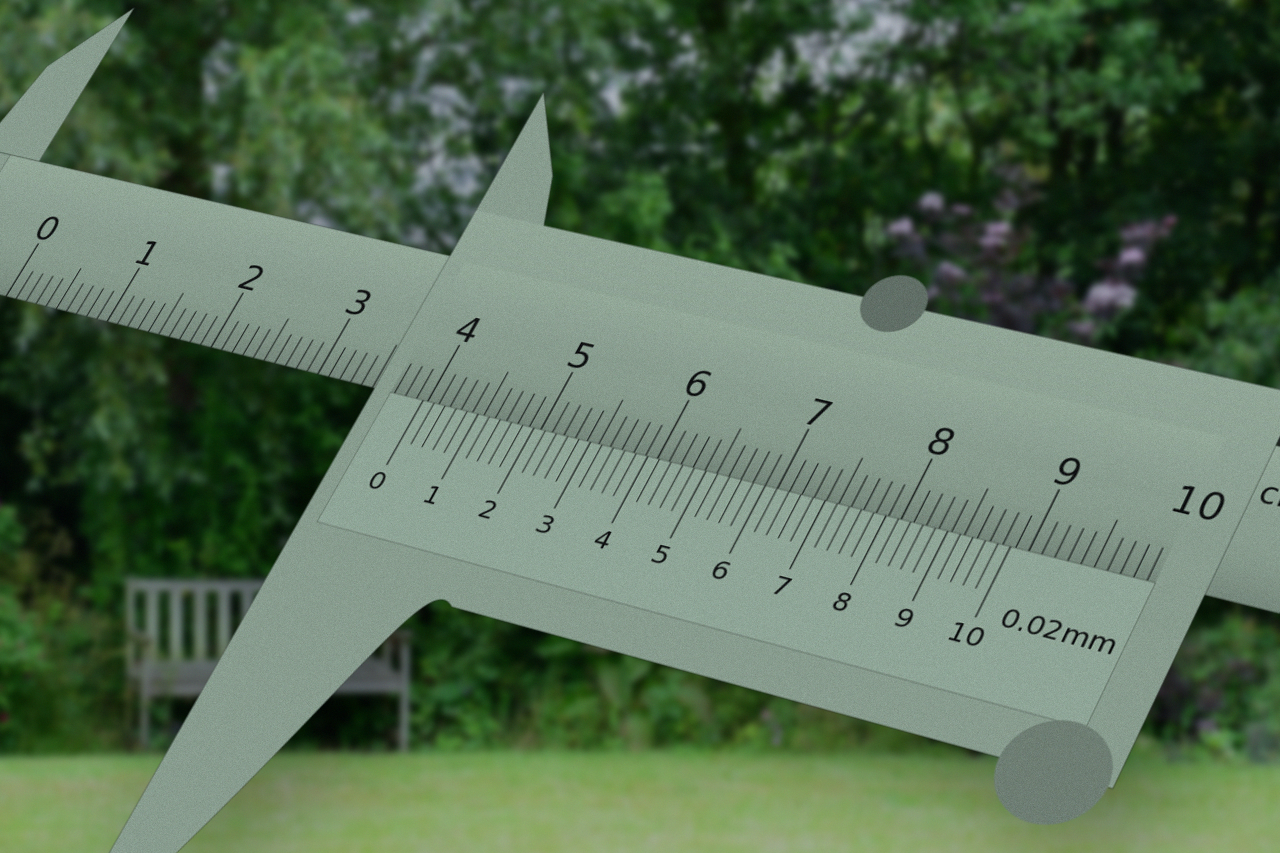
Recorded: **39.6** mm
